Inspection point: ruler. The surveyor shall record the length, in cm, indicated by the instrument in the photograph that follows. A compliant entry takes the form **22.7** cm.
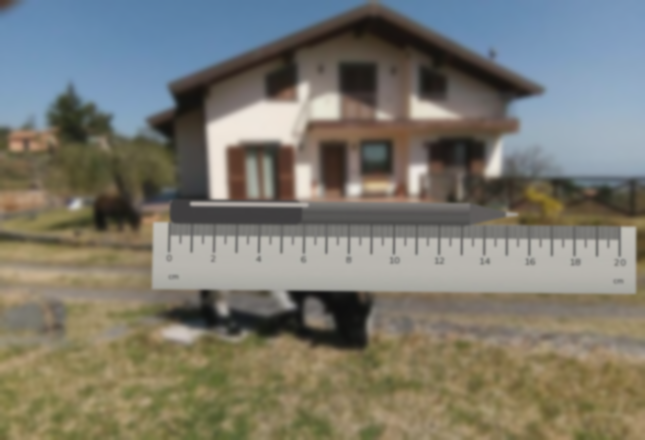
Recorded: **15.5** cm
